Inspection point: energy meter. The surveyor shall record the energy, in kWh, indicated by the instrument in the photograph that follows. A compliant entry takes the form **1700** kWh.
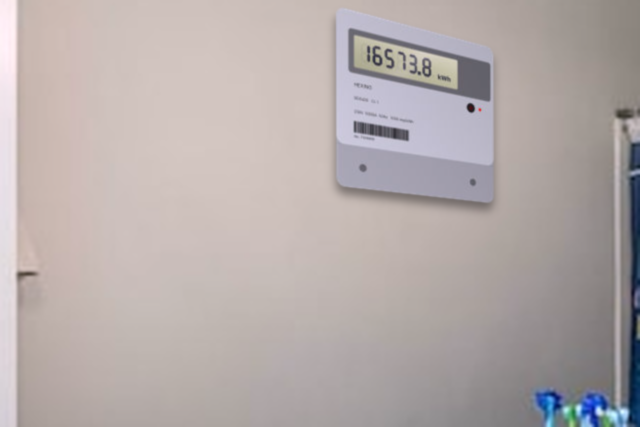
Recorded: **16573.8** kWh
